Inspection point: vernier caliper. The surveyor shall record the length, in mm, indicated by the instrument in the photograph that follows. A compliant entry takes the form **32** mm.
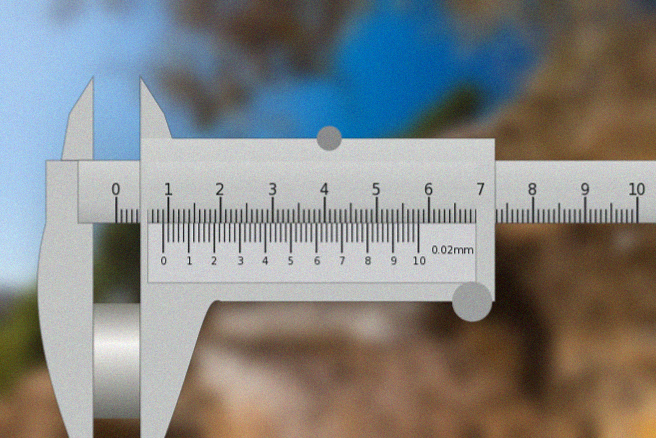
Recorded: **9.0** mm
